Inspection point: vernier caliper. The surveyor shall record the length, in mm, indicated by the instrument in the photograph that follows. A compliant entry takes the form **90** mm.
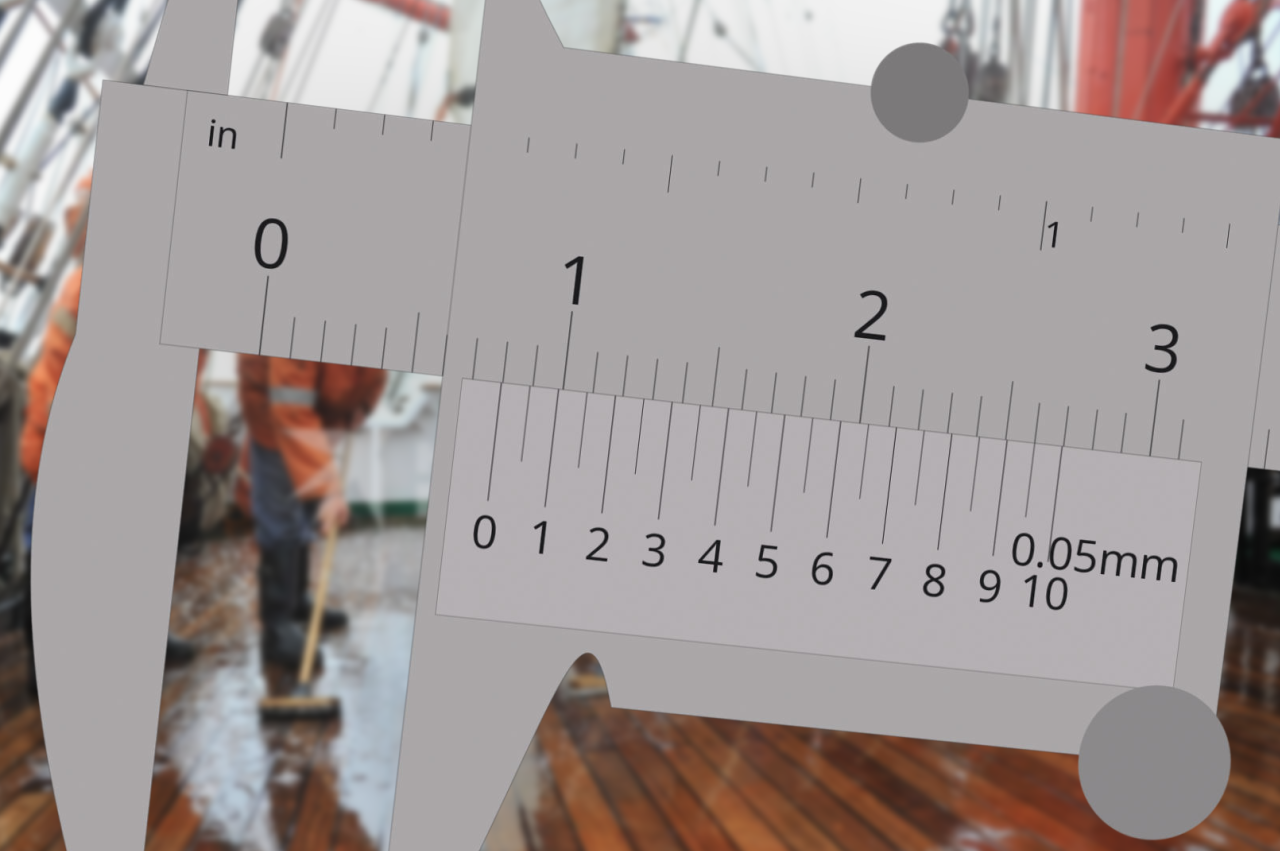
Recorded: **7.95** mm
